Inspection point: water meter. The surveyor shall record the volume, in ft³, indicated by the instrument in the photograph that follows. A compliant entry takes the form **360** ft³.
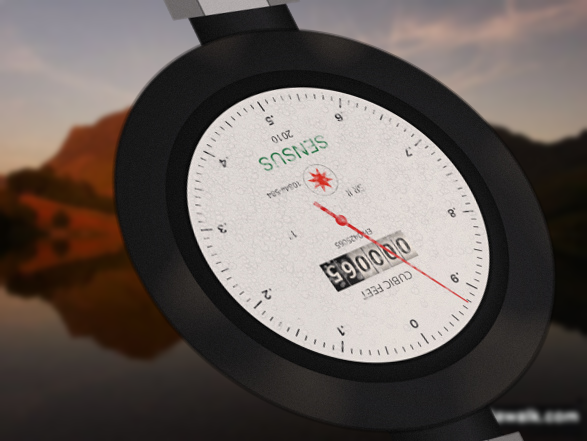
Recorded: **64.92** ft³
